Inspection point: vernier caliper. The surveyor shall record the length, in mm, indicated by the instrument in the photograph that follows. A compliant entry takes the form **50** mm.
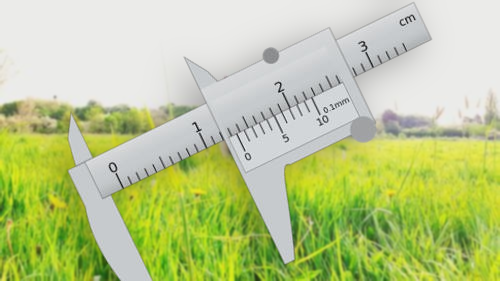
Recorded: **13.6** mm
